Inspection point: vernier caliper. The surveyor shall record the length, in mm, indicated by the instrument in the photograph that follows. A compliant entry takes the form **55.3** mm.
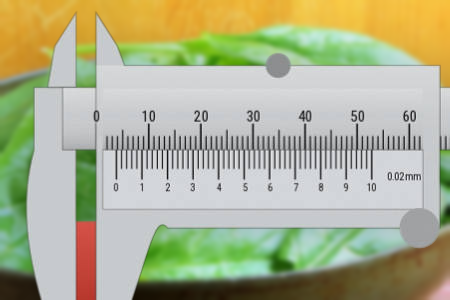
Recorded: **3.8** mm
